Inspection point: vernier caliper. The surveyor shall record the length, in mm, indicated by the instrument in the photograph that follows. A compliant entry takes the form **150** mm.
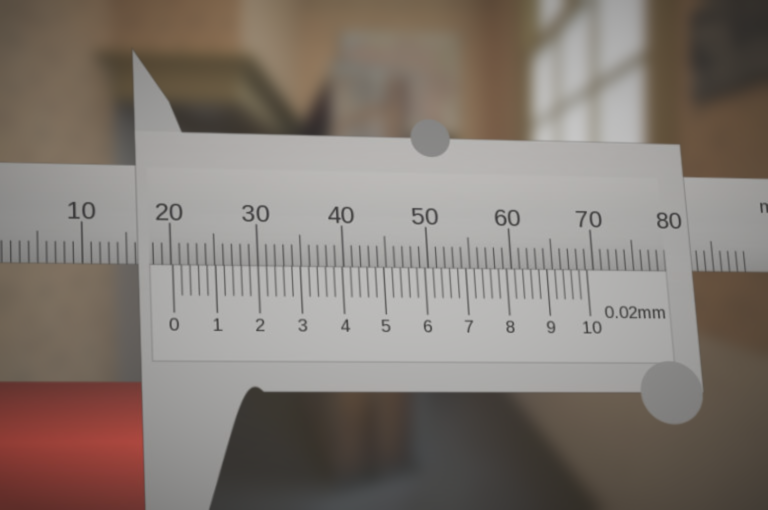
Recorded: **20.2** mm
